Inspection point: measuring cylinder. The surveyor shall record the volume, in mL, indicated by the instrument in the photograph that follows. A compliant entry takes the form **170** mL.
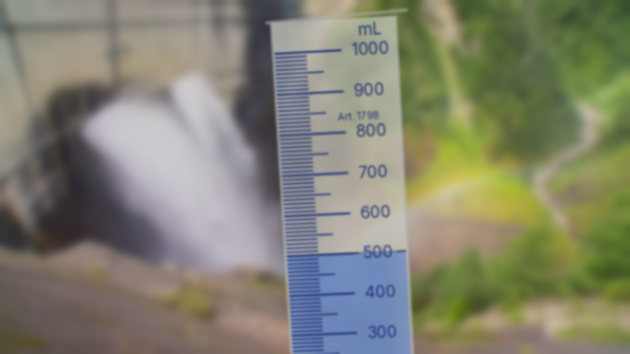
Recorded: **500** mL
